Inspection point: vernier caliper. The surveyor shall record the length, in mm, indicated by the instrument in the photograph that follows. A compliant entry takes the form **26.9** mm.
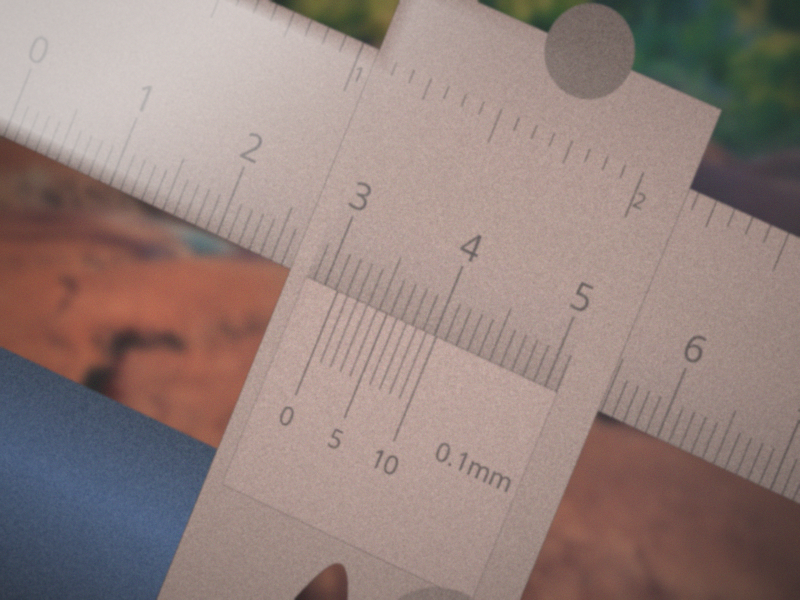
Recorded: **31.2** mm
